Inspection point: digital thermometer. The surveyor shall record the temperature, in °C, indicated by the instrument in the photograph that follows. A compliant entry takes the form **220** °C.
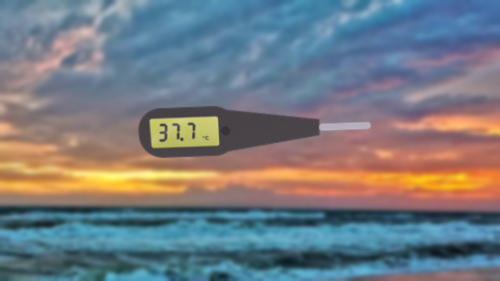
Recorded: **37.7** °C
